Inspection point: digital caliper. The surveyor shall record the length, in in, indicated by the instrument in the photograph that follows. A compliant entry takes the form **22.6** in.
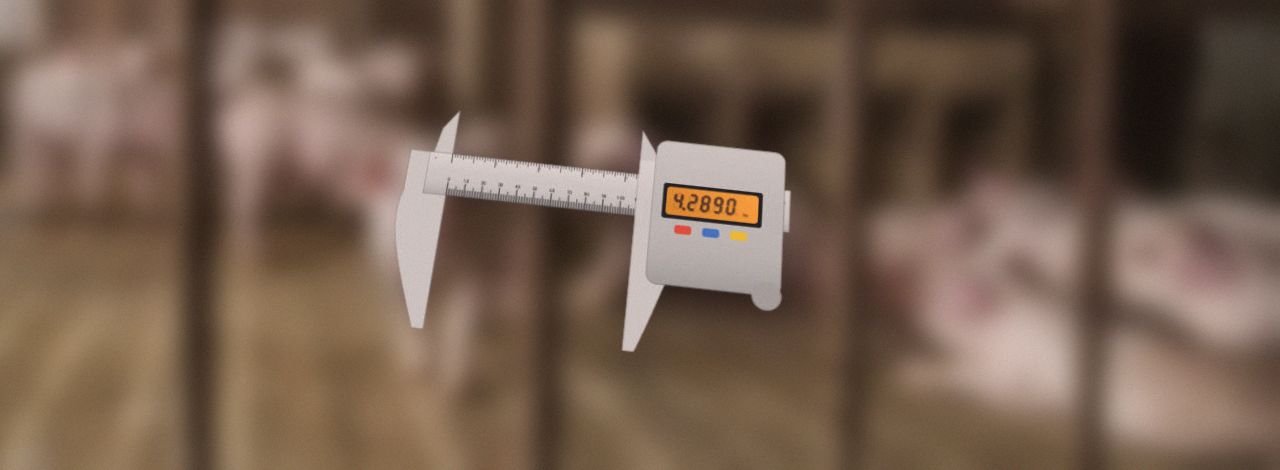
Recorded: **4.2890** in
